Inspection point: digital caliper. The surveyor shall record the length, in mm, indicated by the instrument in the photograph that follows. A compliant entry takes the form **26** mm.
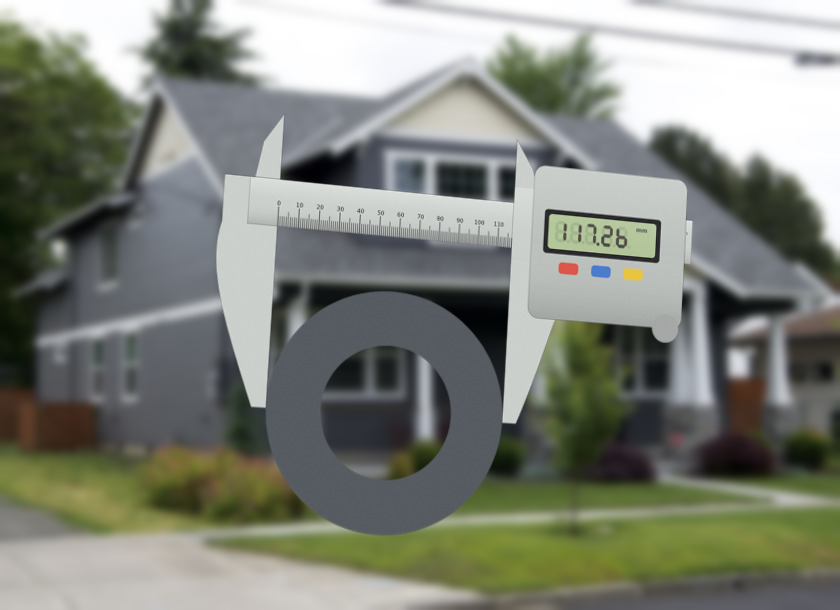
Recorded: **117.26** mm
